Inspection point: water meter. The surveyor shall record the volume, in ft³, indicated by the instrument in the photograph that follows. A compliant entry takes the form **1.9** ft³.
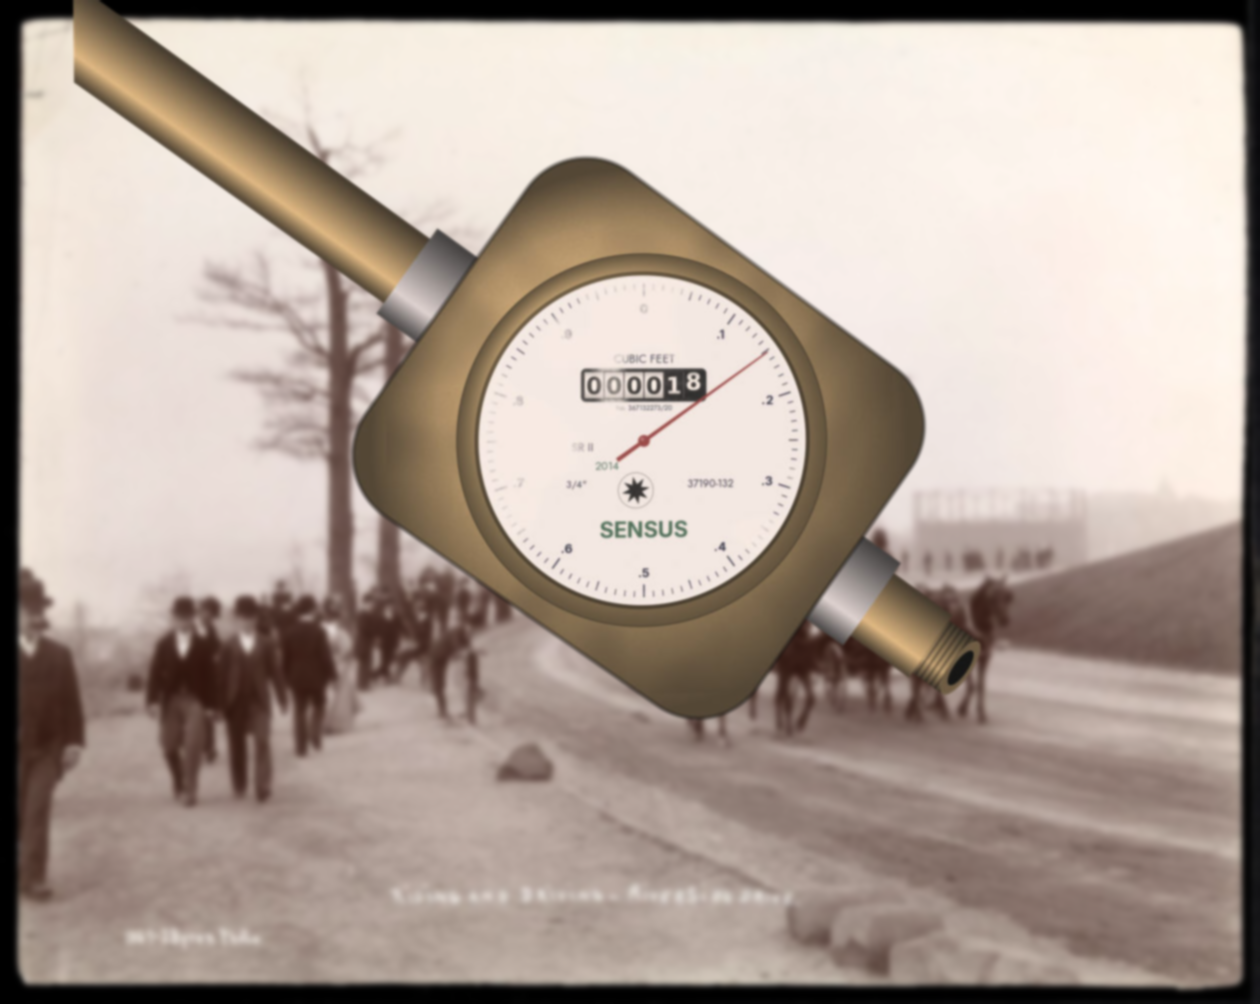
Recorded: **18.15** ft³
